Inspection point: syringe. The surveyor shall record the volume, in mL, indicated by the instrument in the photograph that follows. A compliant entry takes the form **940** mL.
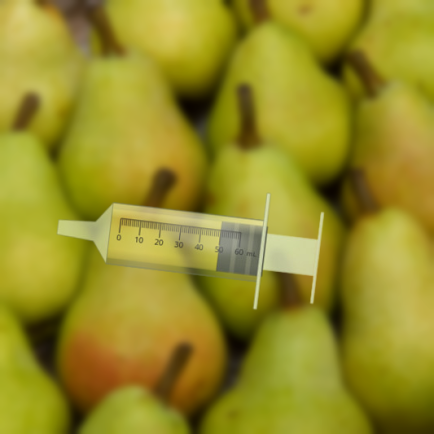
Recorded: **50** mL
